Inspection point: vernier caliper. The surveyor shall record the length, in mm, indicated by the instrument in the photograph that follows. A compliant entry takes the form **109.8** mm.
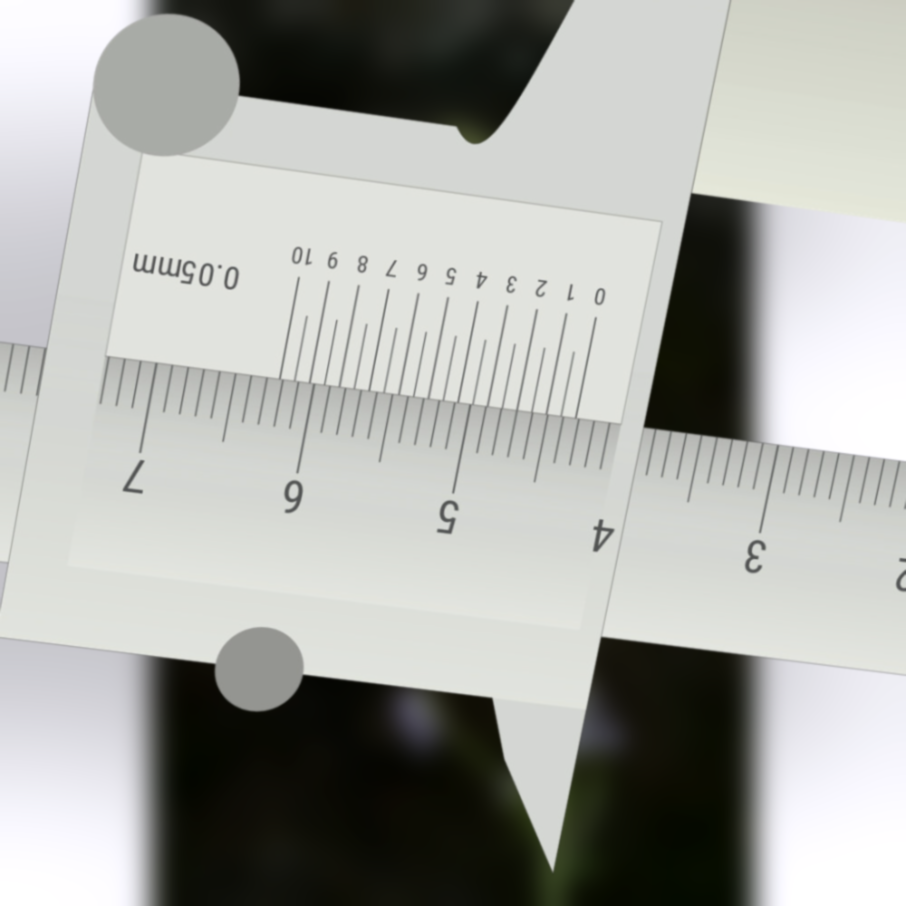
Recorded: **43.2** mm
